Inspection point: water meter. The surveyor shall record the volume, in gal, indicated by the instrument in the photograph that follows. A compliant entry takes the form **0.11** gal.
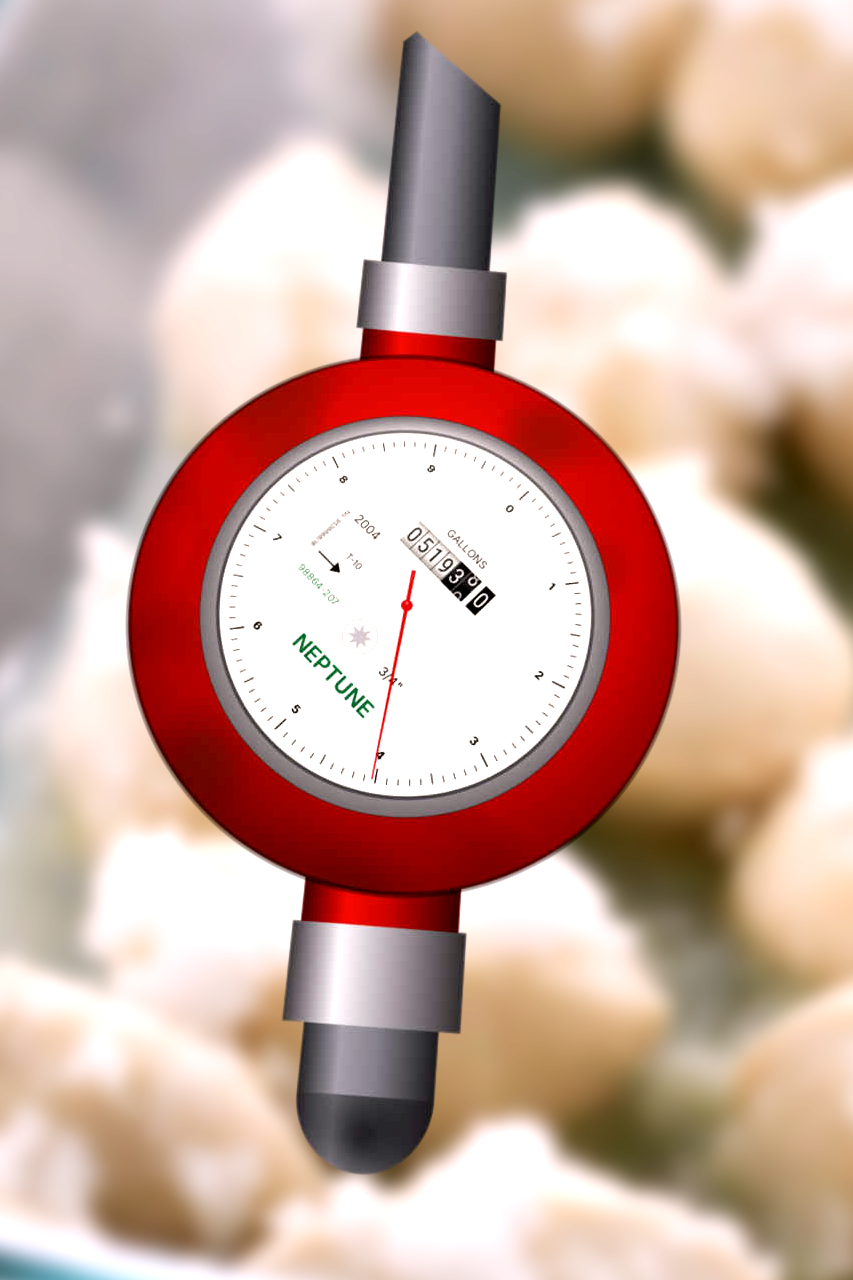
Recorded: **519384.0** gal
